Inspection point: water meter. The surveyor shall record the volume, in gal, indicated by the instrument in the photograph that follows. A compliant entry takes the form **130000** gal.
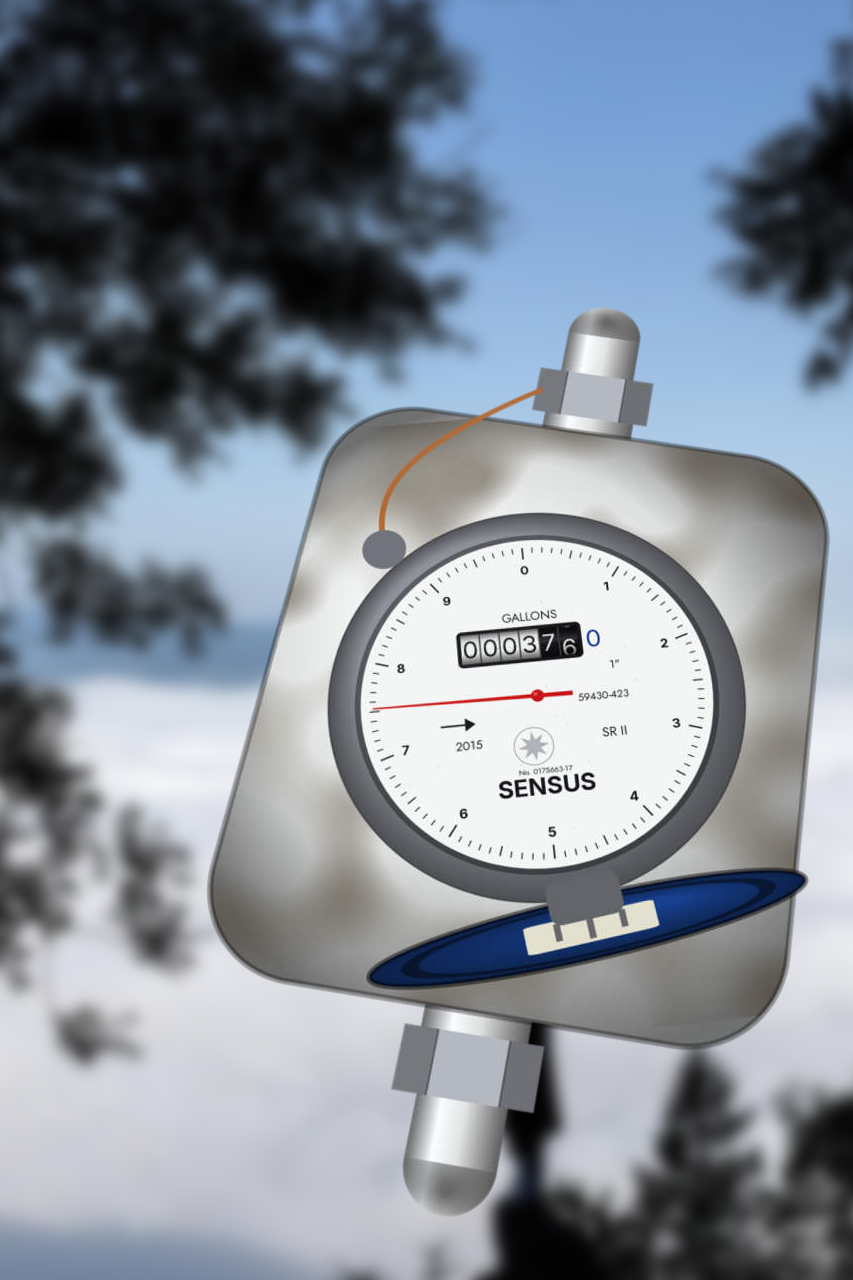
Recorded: **3757.5** gal
